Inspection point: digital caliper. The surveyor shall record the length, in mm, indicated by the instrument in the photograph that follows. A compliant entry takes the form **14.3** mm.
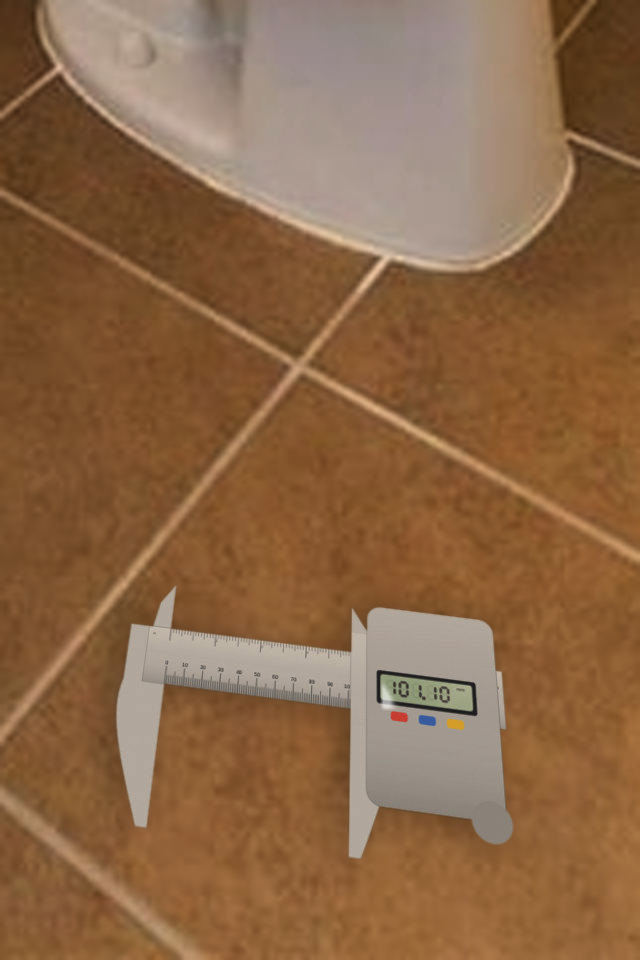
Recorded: **101.10** mm
